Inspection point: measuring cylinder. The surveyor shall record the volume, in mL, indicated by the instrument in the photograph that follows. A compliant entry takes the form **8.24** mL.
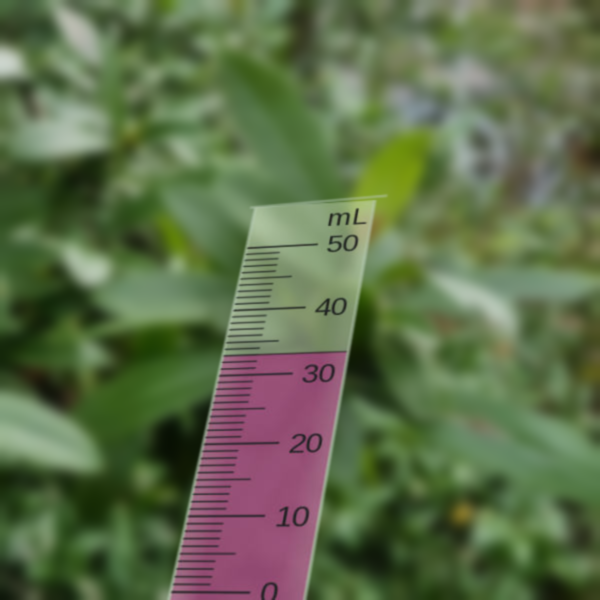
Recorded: **33** mL
